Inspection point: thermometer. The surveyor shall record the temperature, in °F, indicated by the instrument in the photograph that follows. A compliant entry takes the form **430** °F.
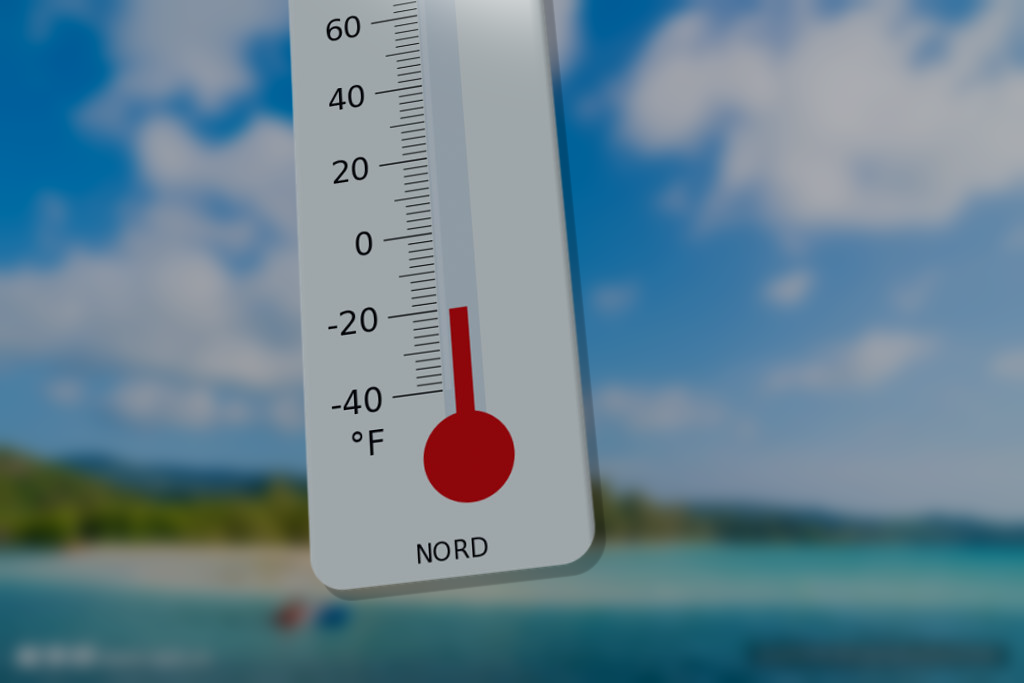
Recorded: **-20** °F
